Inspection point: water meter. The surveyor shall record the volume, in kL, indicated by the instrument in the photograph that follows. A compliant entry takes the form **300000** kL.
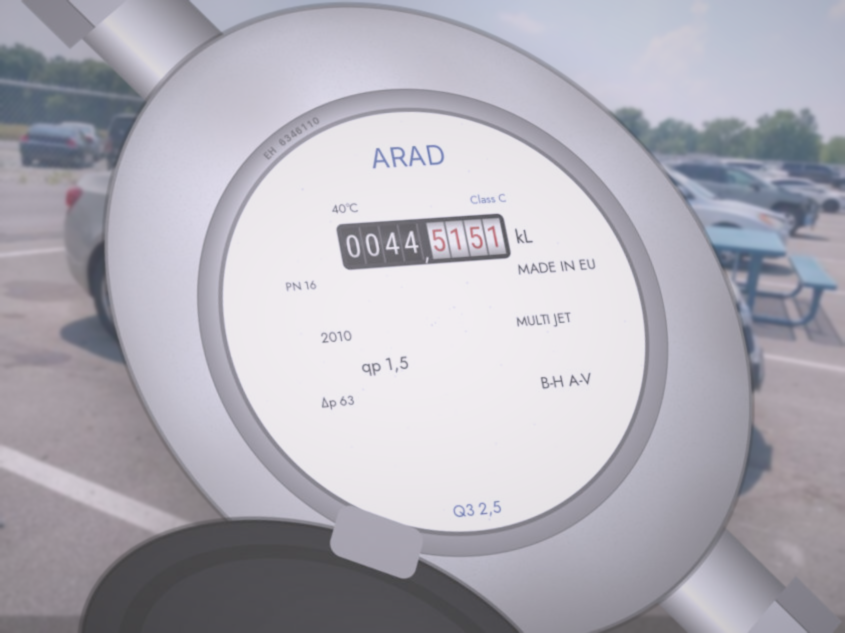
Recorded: **44.5151** kL
